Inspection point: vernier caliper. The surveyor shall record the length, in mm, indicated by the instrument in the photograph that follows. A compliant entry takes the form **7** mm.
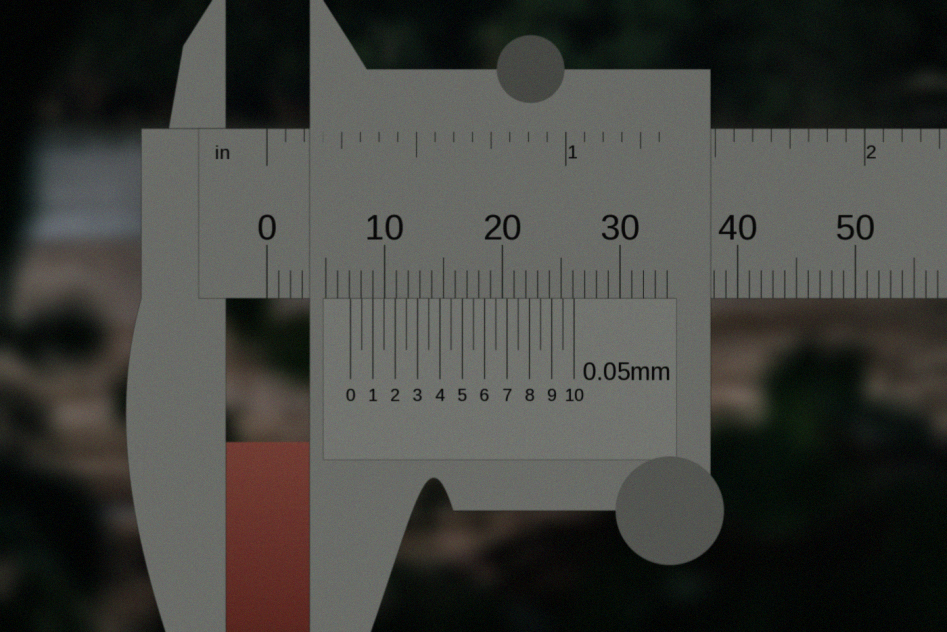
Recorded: **7.1** mm
